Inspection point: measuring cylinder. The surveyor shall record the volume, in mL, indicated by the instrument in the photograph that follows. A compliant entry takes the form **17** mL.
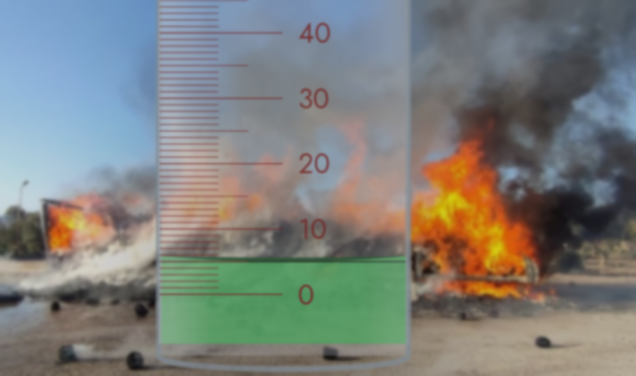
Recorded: **5** mL
